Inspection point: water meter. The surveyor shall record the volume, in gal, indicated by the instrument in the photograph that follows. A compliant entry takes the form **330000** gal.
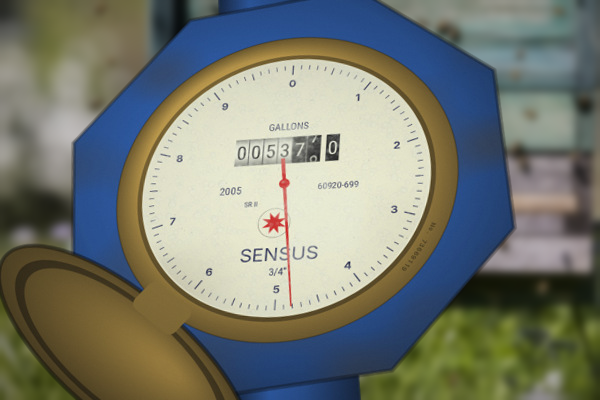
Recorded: **53774.8** gal
